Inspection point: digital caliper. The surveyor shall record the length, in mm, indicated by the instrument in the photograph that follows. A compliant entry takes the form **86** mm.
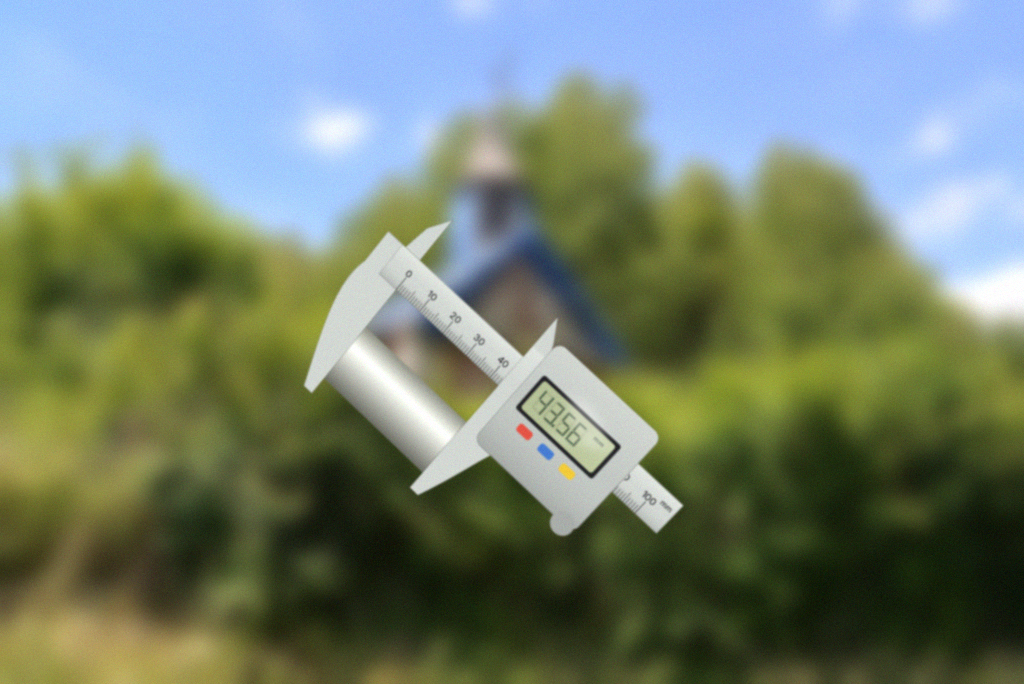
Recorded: **43.56** mm
